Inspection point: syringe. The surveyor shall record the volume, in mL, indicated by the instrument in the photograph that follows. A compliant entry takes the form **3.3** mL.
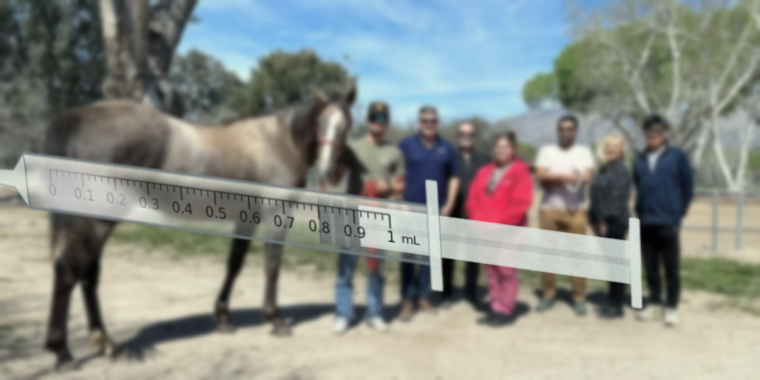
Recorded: **0.8** mL
